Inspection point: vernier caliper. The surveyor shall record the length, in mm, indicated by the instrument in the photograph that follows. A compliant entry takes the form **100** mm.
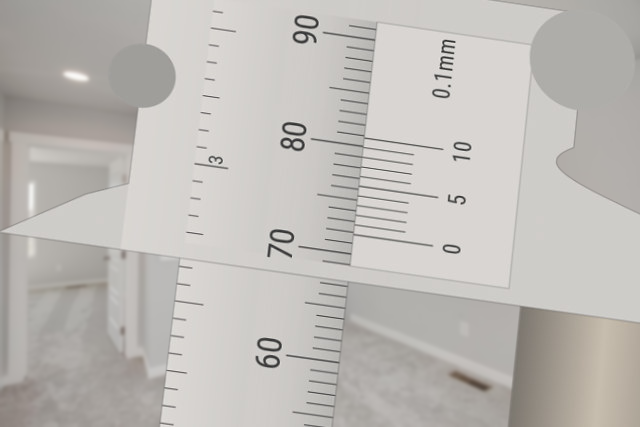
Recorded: **71.8** mm
